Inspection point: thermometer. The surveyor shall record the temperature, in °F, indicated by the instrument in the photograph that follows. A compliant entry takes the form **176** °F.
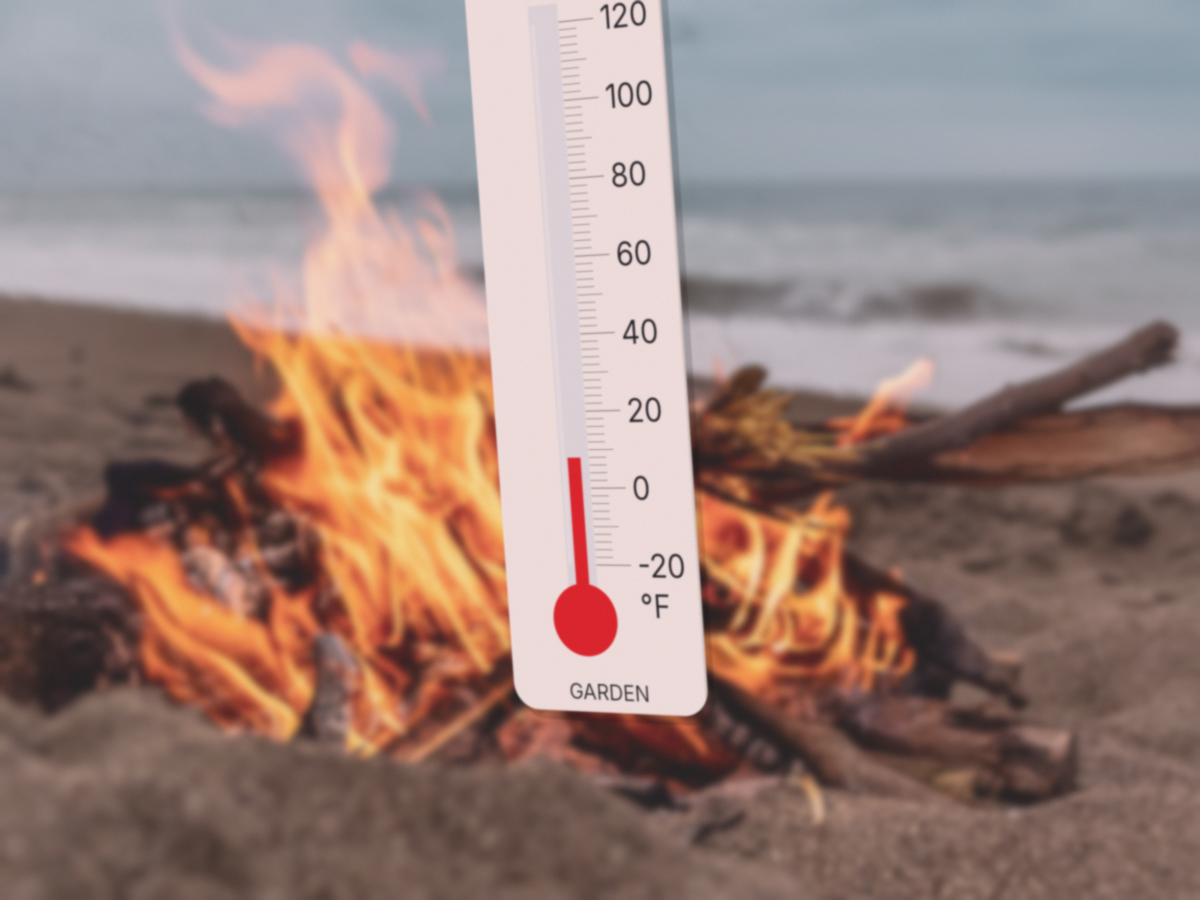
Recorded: **8** °F
